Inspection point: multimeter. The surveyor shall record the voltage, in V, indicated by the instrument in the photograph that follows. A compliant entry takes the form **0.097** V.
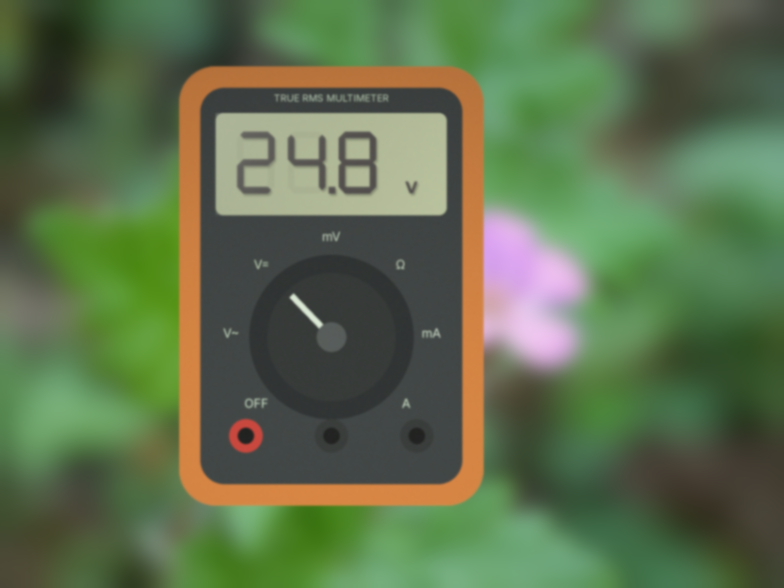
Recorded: **24.8** V
